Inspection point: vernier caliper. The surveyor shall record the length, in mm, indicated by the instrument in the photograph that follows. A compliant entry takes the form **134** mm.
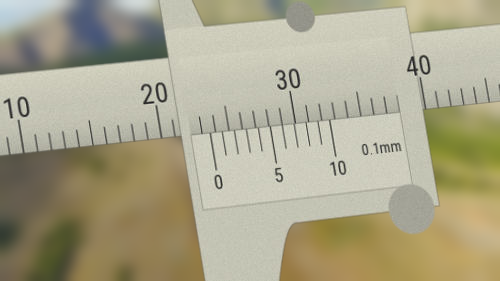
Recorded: **23.6** mm
